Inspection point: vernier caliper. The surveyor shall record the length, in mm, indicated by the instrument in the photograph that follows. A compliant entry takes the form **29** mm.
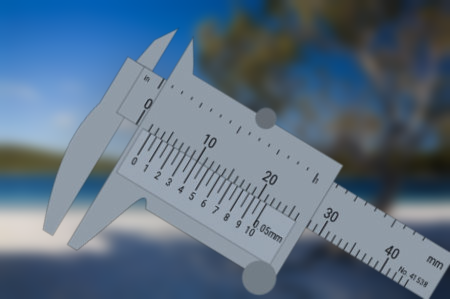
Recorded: **2.4** mm
